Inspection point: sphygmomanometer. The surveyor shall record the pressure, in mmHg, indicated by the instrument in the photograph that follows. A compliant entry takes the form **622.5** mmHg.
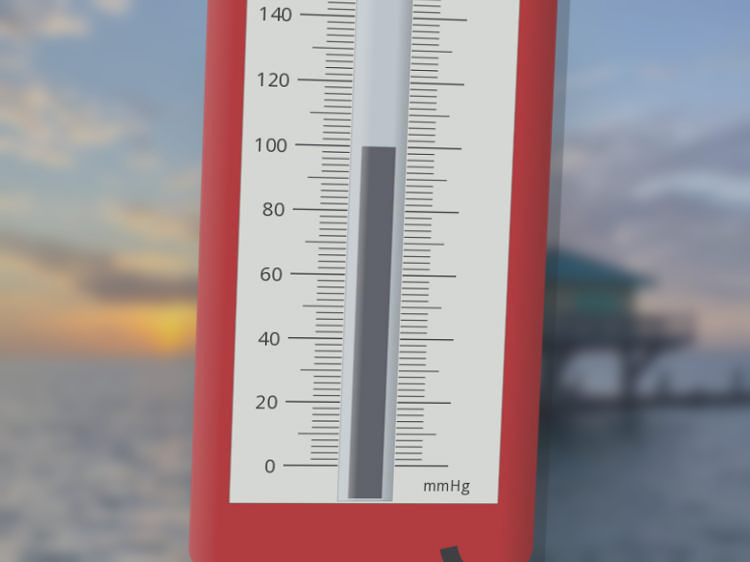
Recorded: **100** mmHg
